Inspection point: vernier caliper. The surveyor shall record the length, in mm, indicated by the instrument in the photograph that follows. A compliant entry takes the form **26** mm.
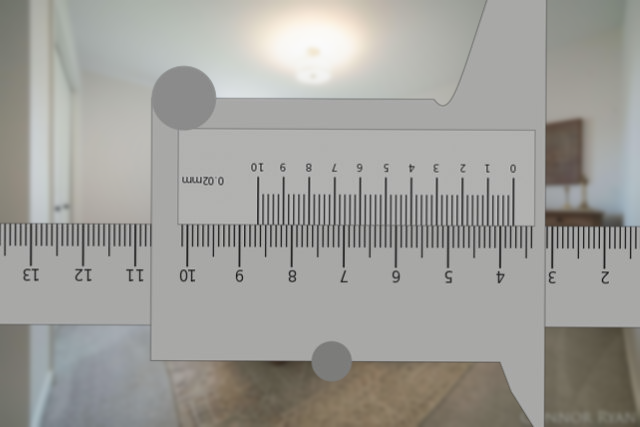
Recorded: **37.5** mm
